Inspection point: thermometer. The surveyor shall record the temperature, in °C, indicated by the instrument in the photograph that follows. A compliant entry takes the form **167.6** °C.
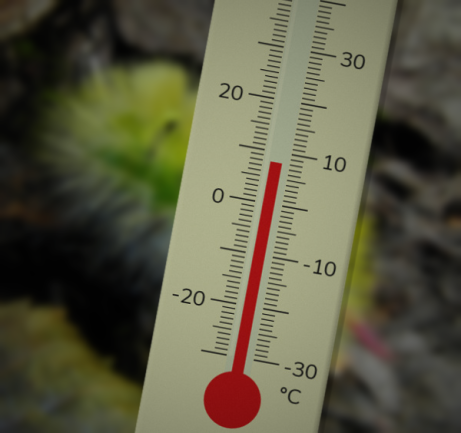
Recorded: **8** °C
